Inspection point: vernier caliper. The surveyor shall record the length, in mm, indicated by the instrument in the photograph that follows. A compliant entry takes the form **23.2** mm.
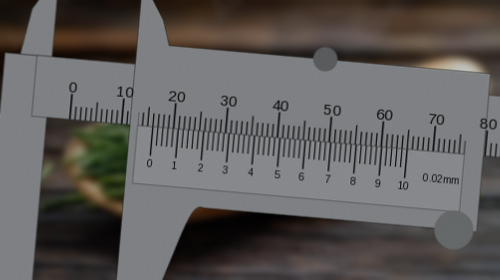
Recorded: **16.0** mm
